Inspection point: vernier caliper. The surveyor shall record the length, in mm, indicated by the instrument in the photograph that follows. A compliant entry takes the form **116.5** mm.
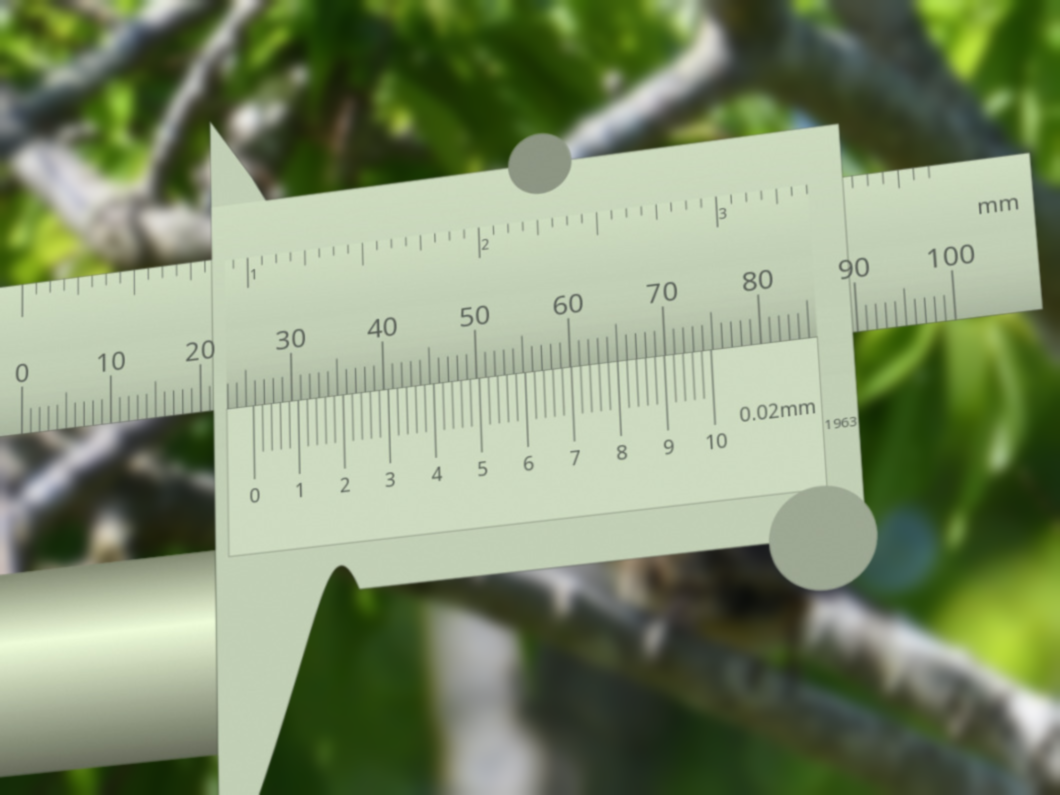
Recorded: **25.8** mm
